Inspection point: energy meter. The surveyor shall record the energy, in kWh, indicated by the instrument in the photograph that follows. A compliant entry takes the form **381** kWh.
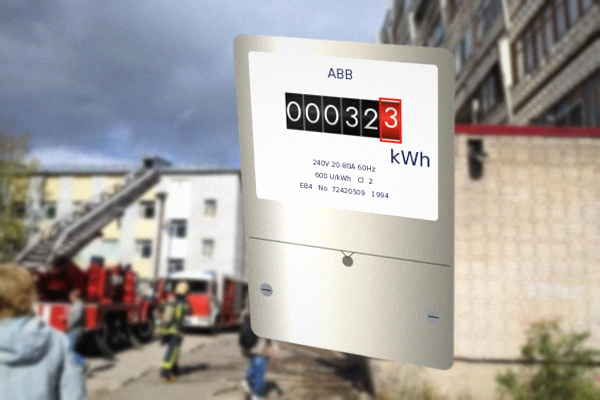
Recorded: **32.3** kWh
